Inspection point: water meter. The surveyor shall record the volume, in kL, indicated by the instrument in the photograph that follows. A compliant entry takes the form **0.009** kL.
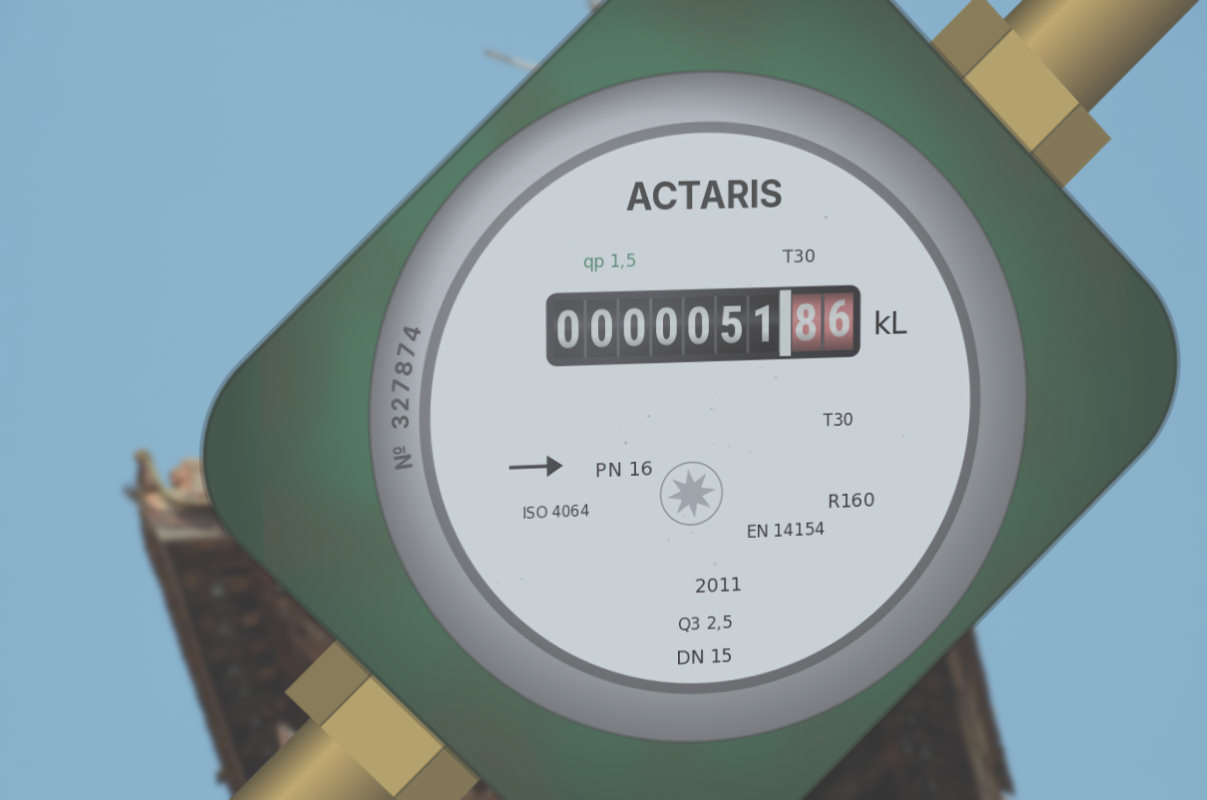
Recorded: **51.86** kL
